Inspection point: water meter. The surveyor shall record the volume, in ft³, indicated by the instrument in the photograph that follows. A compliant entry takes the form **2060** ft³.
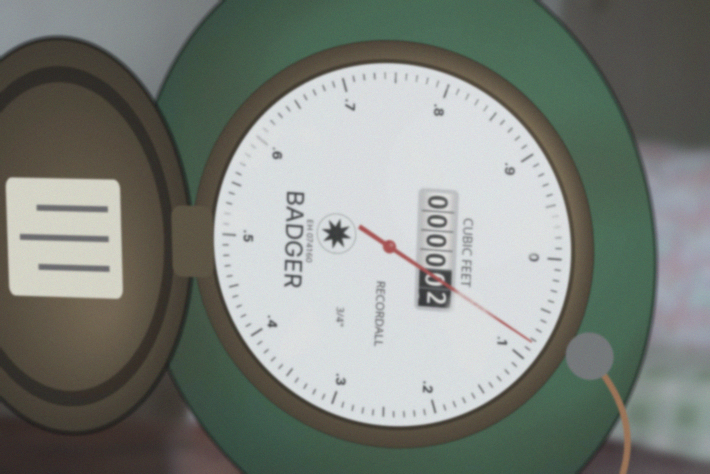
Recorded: **2.08** ft³
